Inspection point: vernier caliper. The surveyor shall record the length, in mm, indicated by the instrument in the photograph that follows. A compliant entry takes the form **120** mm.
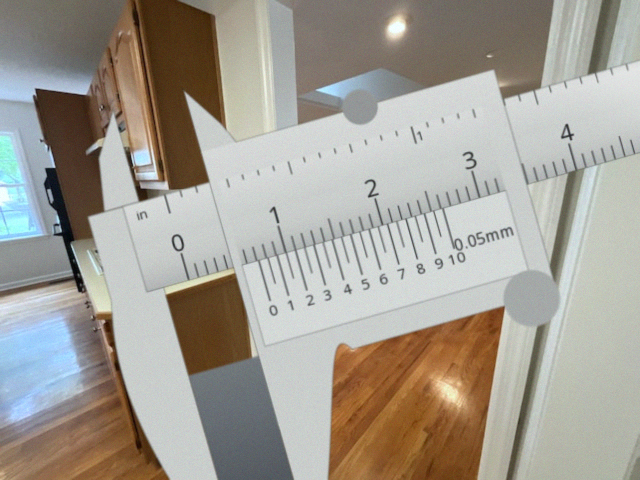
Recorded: **7.2** mm
